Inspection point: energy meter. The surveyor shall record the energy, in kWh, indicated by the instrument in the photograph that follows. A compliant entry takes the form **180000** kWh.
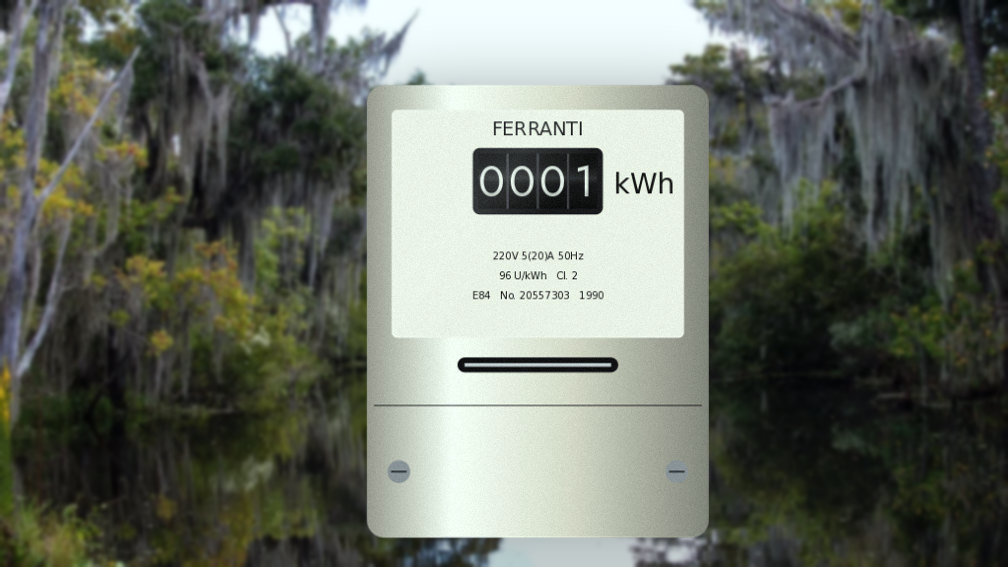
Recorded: **1** kWh
